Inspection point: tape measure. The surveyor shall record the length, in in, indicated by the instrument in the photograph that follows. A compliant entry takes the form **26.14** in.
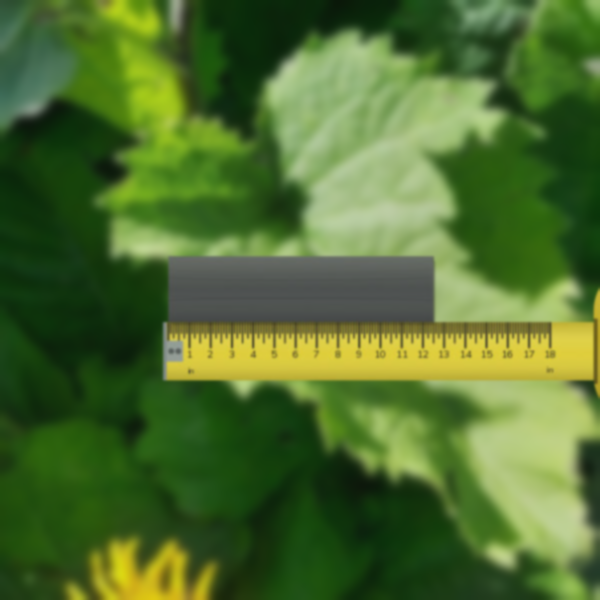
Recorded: **12.5** in
